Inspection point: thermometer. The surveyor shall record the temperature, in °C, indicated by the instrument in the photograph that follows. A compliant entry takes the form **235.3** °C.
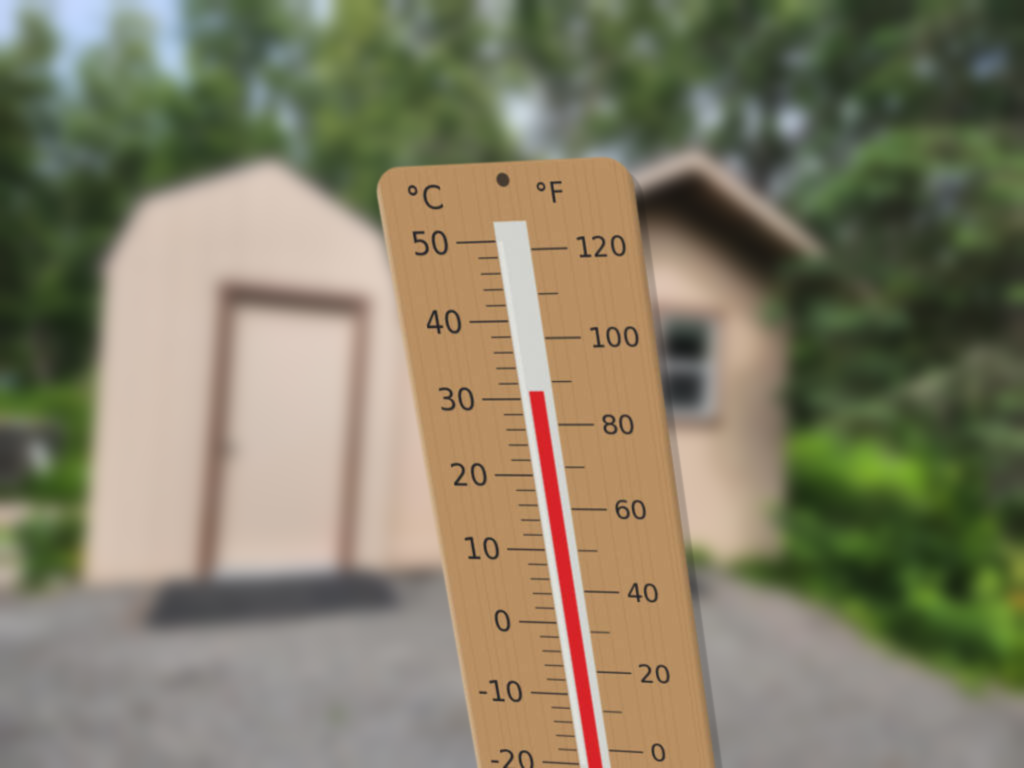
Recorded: **31** °C
